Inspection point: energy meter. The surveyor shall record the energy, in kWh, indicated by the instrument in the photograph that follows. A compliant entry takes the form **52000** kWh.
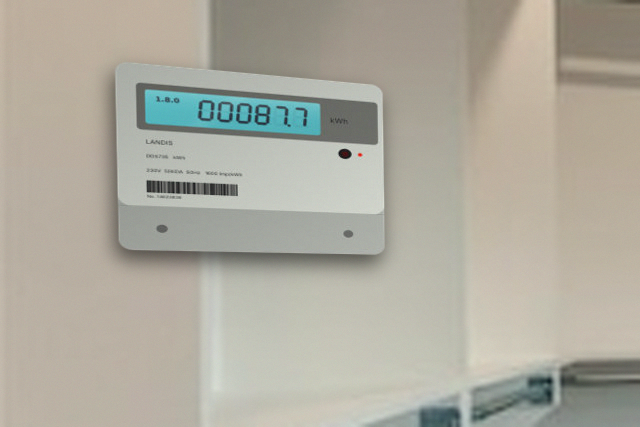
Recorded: **87.7** kWh
